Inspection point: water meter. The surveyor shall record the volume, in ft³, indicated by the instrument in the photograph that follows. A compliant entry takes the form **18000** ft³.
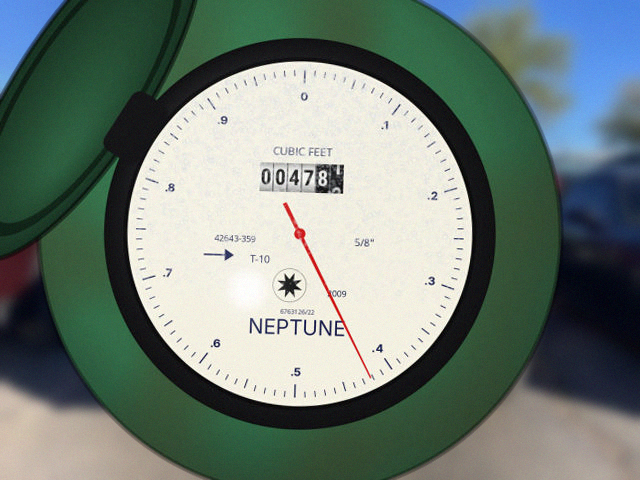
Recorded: **4781.42** ft³
